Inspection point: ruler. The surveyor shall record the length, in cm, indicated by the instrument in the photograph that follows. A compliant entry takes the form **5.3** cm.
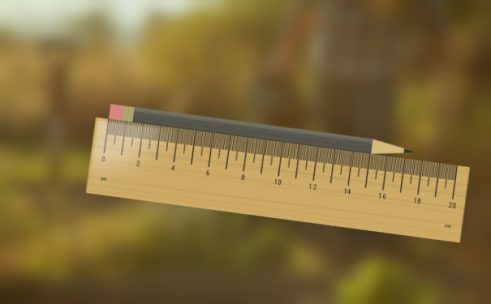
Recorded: **17.5** cm
